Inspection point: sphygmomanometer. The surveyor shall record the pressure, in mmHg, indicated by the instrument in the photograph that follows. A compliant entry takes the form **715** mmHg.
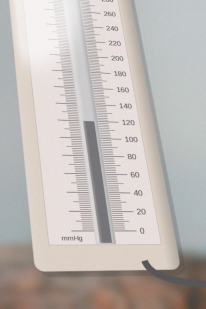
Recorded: **120** mmHg
